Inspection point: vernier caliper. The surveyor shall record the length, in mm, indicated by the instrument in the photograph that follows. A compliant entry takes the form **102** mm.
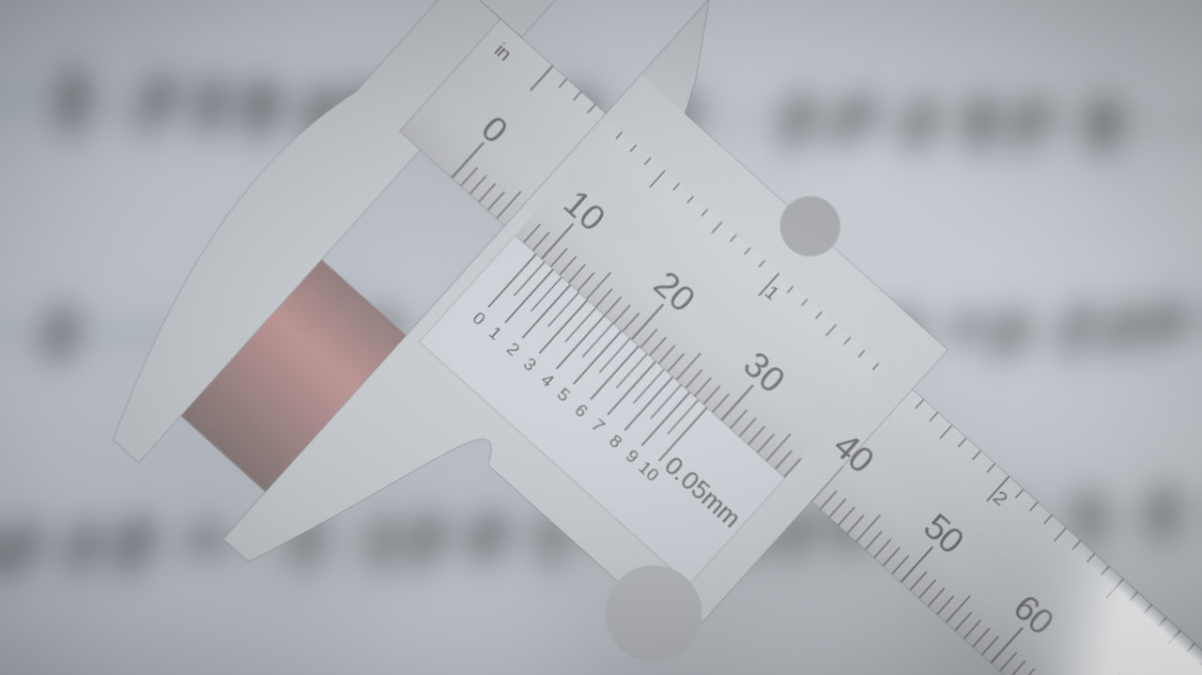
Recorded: **9.4** mm
